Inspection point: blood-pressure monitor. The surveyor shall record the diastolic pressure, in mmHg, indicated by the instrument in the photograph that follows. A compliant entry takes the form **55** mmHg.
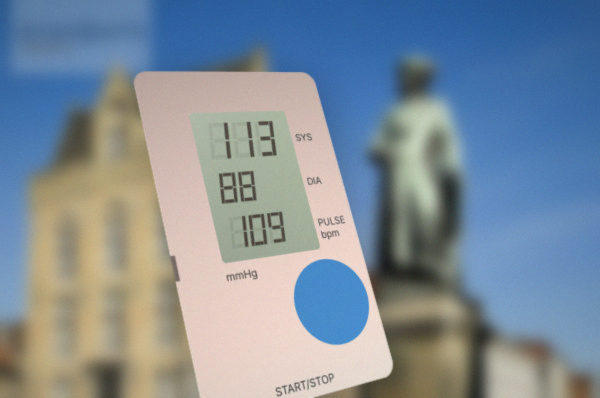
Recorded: **88** mmHg
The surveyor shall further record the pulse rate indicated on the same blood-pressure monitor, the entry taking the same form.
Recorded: **109** bpm
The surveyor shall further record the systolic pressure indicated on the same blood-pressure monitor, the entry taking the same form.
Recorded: **113** mmHg
